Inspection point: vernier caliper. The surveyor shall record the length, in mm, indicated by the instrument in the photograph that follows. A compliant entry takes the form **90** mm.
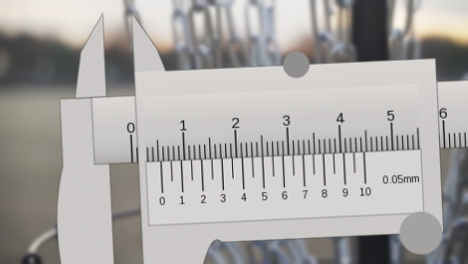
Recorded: **5.5** mm
